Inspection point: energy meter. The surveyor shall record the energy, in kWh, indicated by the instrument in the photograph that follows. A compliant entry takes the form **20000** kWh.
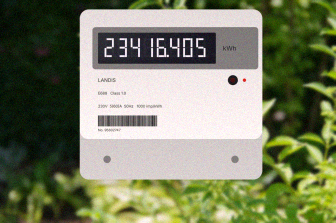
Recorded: **23416.405** kWh
